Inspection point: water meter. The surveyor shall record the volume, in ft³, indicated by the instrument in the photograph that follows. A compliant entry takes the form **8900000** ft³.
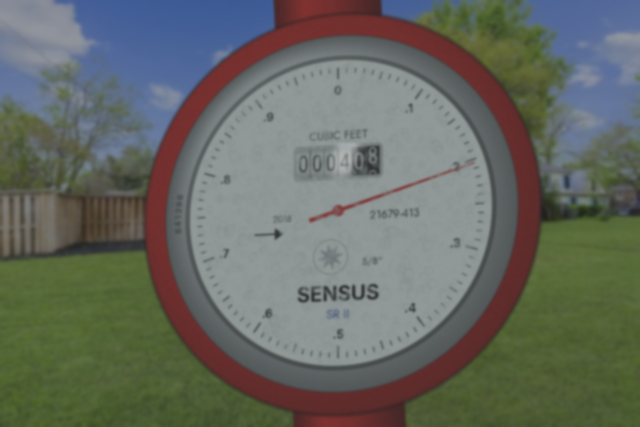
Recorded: **408.20** ft³
